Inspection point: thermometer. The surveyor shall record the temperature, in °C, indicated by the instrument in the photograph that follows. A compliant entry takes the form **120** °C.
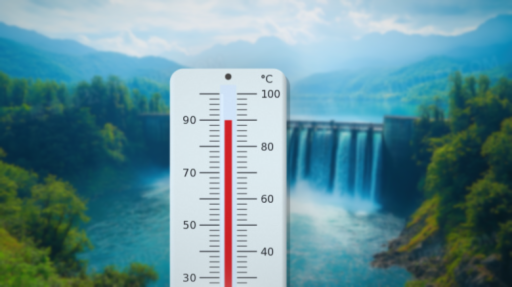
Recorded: **90** °C
